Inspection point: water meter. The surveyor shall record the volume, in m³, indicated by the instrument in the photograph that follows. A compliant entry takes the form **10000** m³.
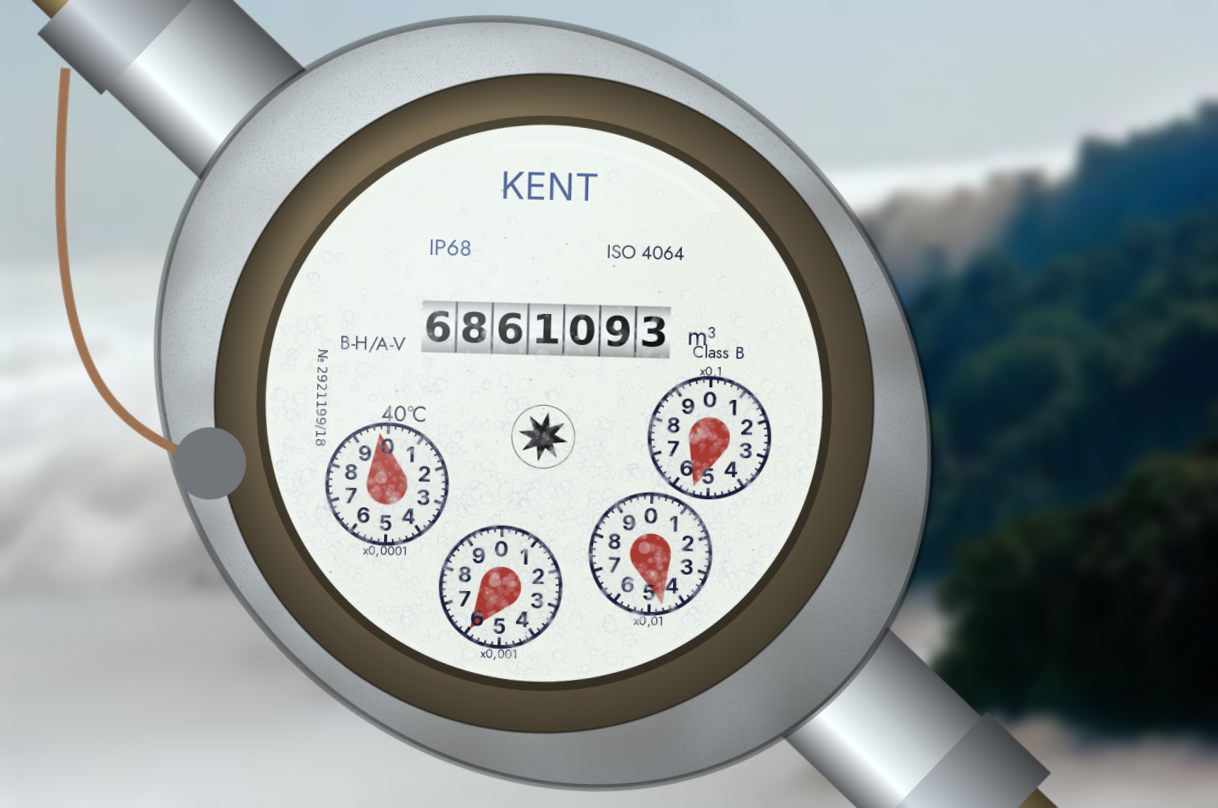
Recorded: **6861093.5459** m³
